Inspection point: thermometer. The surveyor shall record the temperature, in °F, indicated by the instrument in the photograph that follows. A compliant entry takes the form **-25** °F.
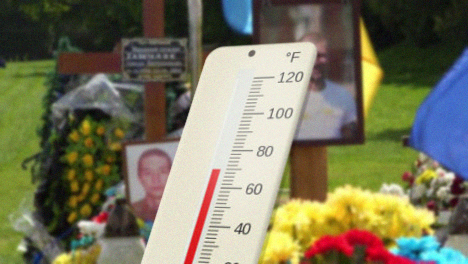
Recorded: **70** °F
